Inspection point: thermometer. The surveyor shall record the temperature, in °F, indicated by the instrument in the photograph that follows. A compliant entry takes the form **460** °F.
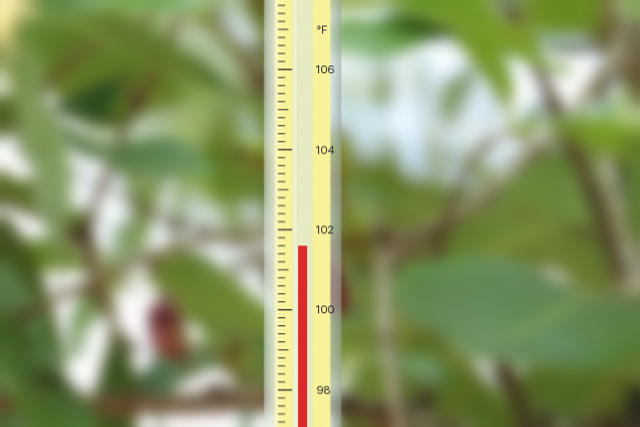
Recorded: **101.6** °F
